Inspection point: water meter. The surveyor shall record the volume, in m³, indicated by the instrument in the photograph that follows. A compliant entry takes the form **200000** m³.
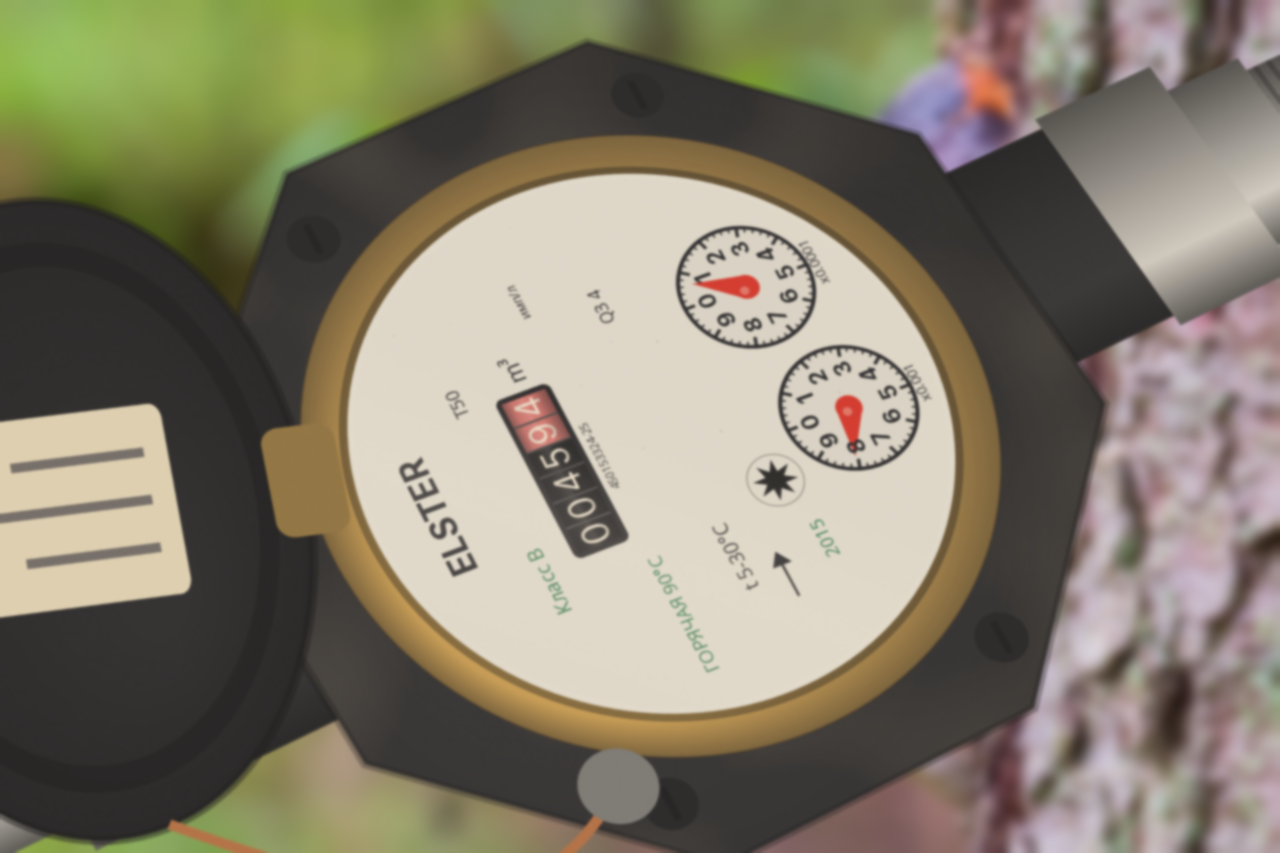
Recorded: **45.9480** m³
